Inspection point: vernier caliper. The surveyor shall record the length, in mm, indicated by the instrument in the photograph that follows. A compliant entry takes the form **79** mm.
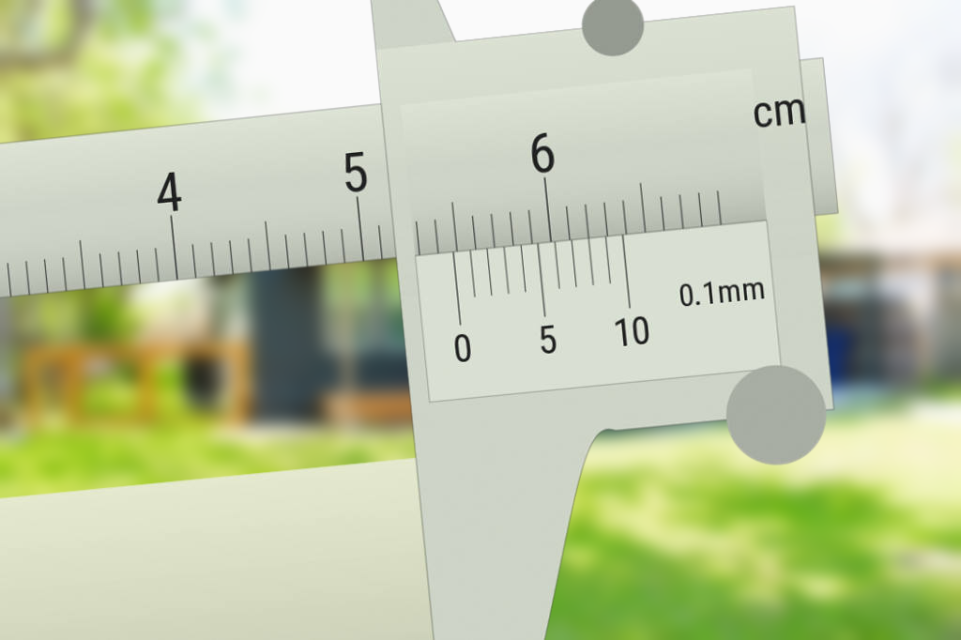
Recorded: **54.8** mm
